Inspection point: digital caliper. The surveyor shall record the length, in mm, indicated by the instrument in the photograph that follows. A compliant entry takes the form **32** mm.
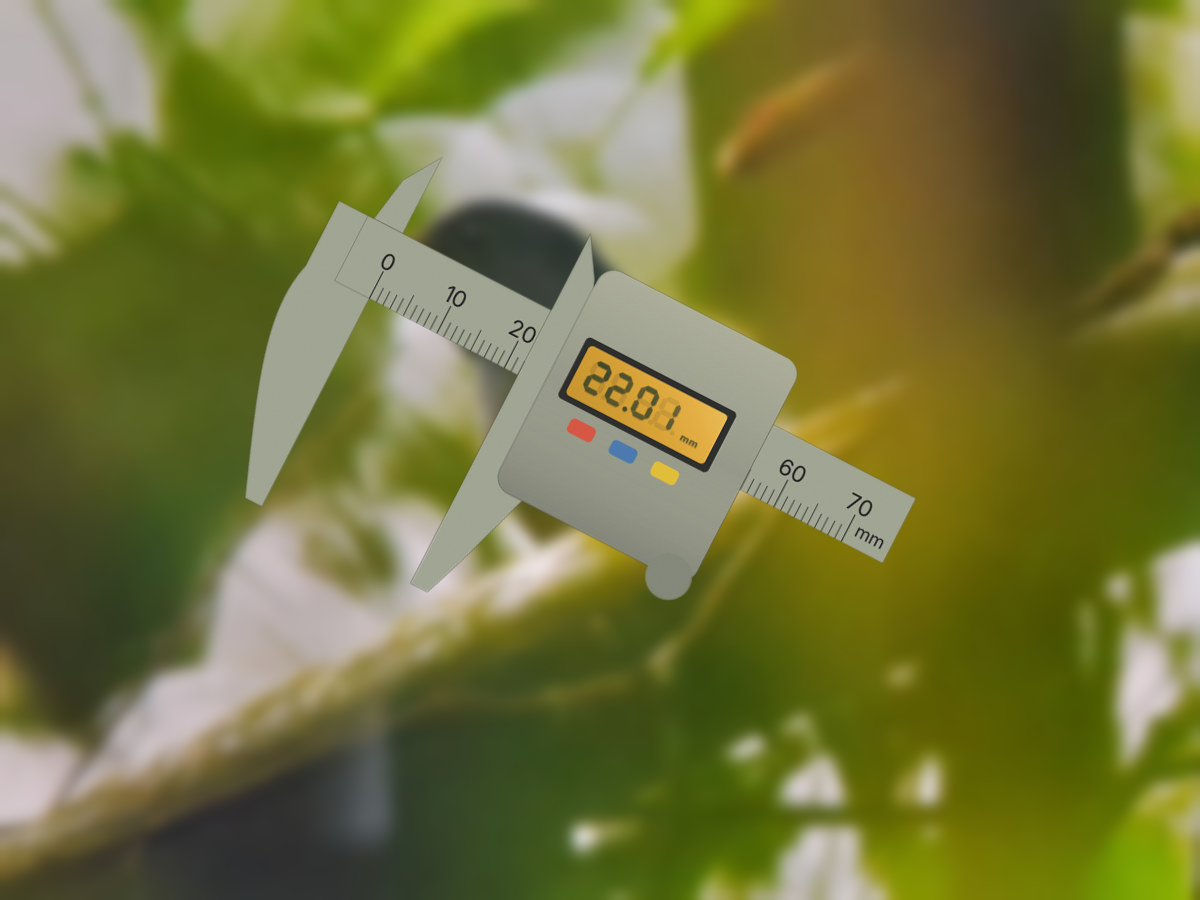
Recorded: **22.01** mm
